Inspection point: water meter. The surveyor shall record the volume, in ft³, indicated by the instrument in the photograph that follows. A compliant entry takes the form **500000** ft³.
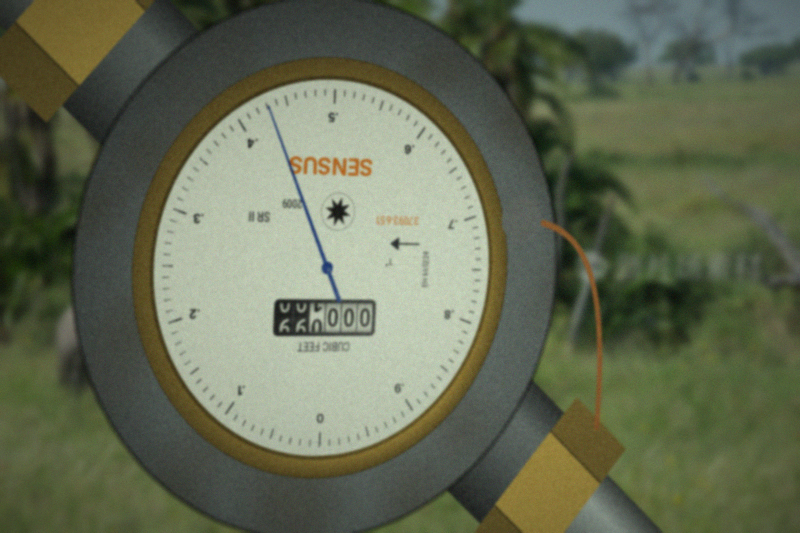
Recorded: **99.43** ft³
